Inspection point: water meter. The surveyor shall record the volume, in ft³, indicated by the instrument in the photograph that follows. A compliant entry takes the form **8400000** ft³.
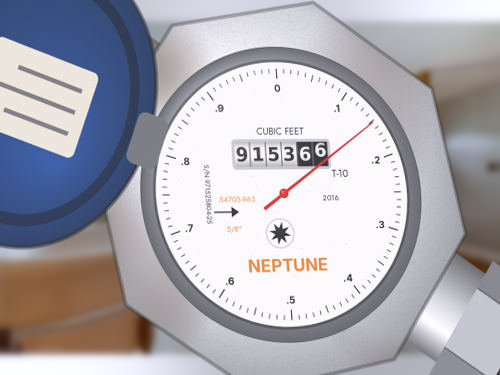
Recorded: **915366.15** ft³
